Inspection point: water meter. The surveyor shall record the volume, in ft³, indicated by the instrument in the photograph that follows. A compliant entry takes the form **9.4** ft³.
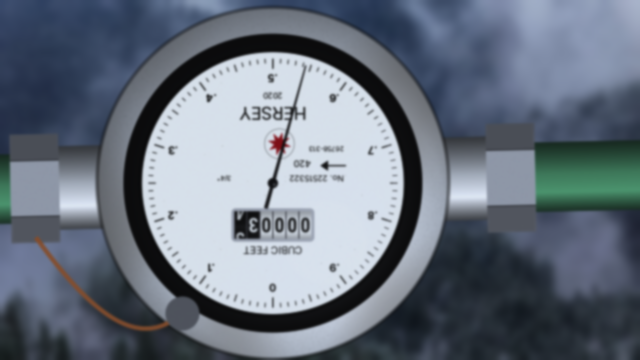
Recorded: **33.54** ft³
